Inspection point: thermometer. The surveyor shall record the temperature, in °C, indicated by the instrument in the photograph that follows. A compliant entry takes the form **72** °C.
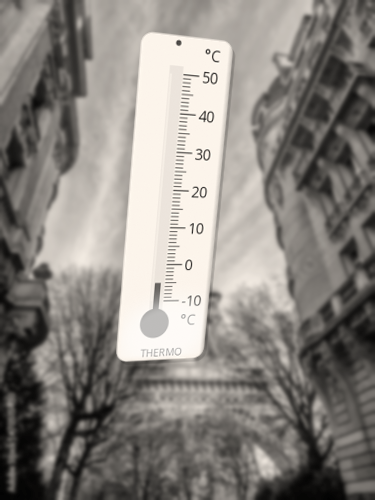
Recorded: **-5** °C
